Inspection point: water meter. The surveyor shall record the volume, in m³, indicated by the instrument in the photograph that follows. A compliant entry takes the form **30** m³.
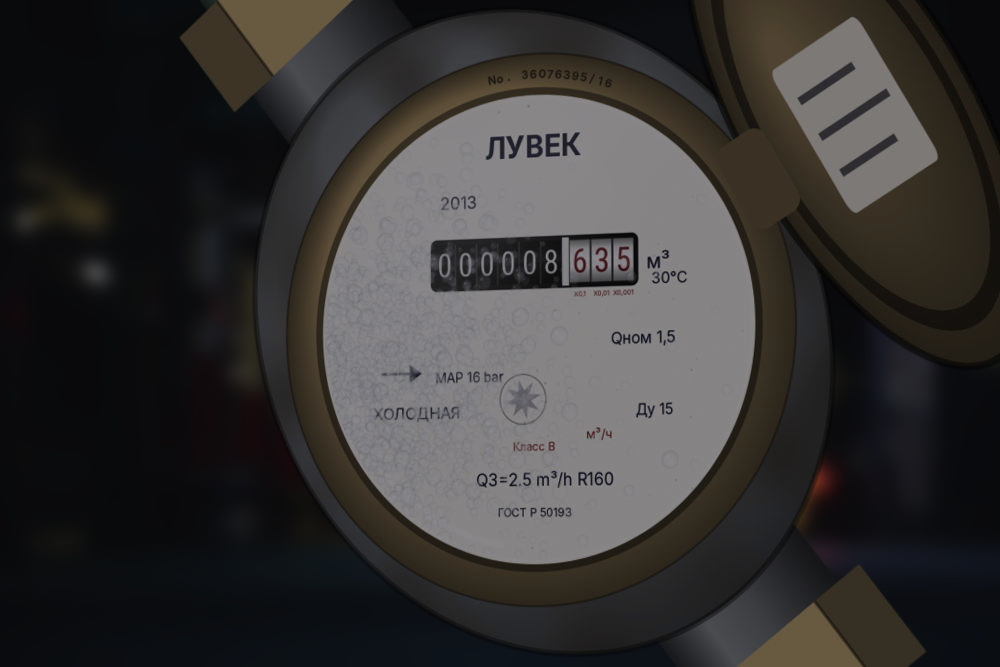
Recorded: **8.635** m³
